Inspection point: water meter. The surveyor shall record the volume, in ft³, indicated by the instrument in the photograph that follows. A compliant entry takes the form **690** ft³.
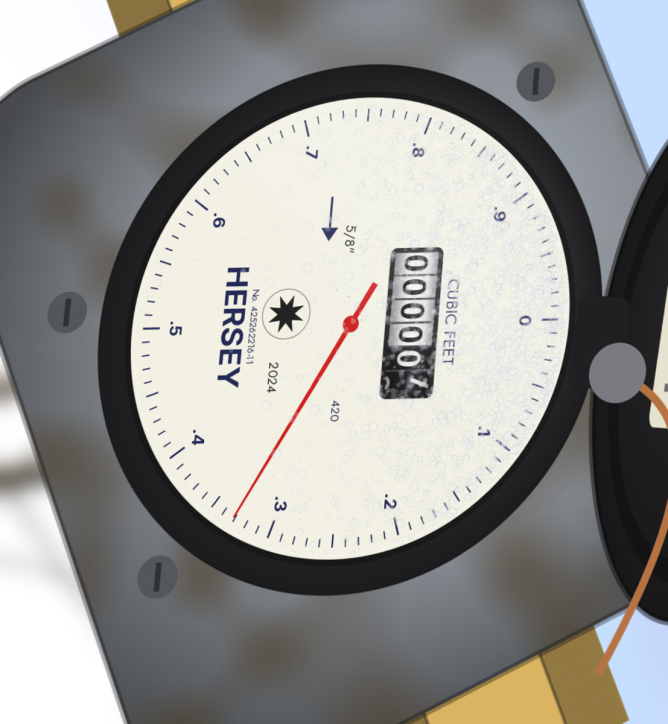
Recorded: **7.33** ft³
